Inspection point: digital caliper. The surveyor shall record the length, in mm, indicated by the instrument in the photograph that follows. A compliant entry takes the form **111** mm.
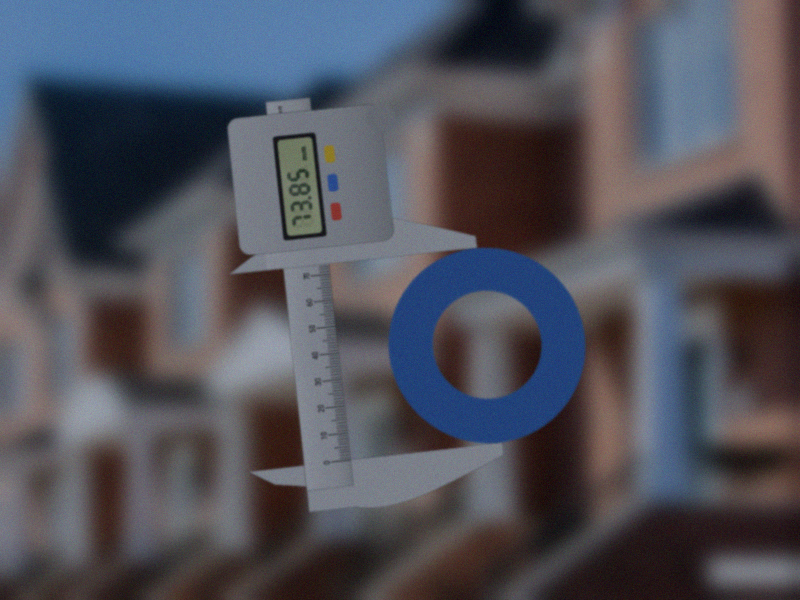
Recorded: **73.85** mm
